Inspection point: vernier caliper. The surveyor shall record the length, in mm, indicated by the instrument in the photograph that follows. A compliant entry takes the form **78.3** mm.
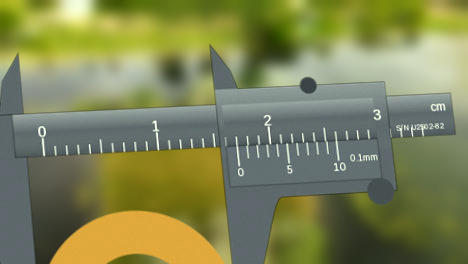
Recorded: **17.0** mm
